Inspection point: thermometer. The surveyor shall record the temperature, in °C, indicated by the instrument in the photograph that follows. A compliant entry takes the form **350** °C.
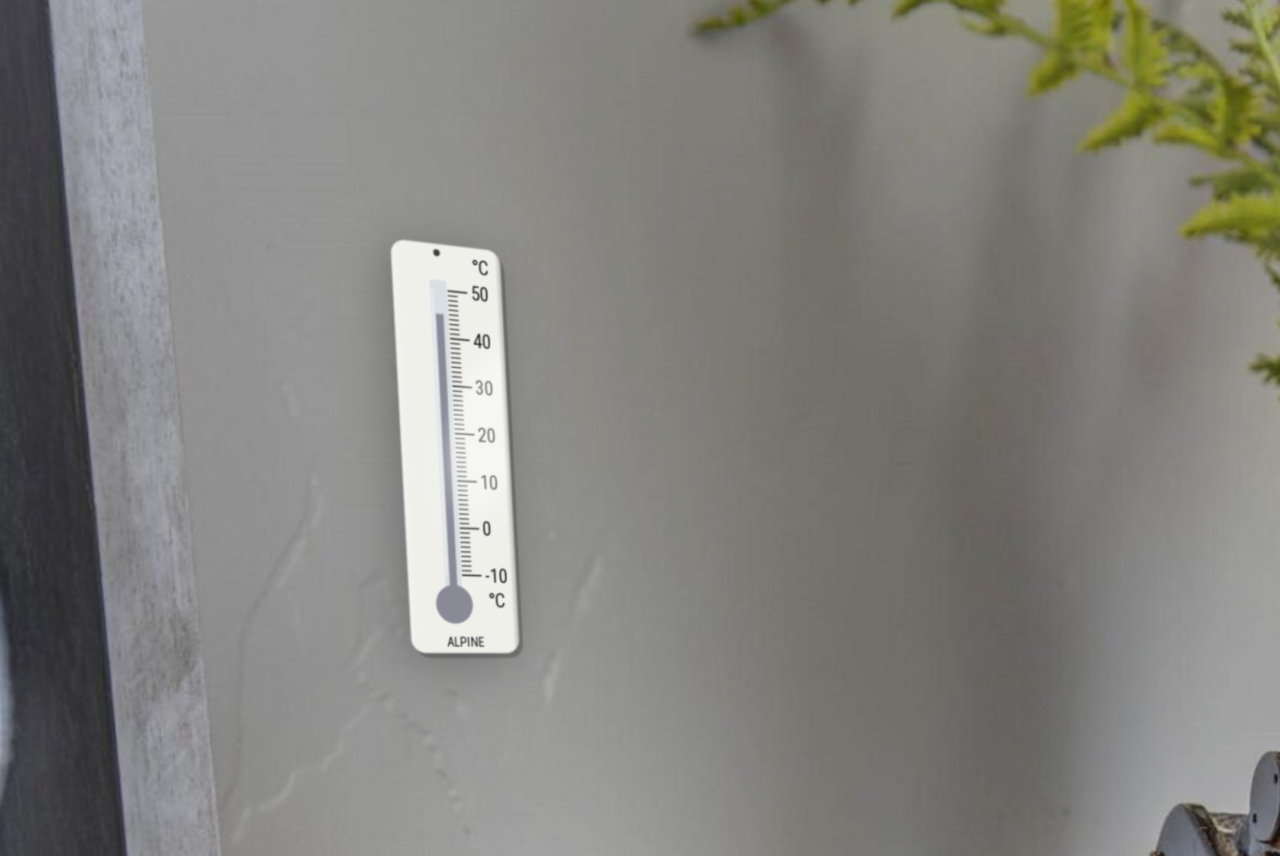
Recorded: **45** °C
